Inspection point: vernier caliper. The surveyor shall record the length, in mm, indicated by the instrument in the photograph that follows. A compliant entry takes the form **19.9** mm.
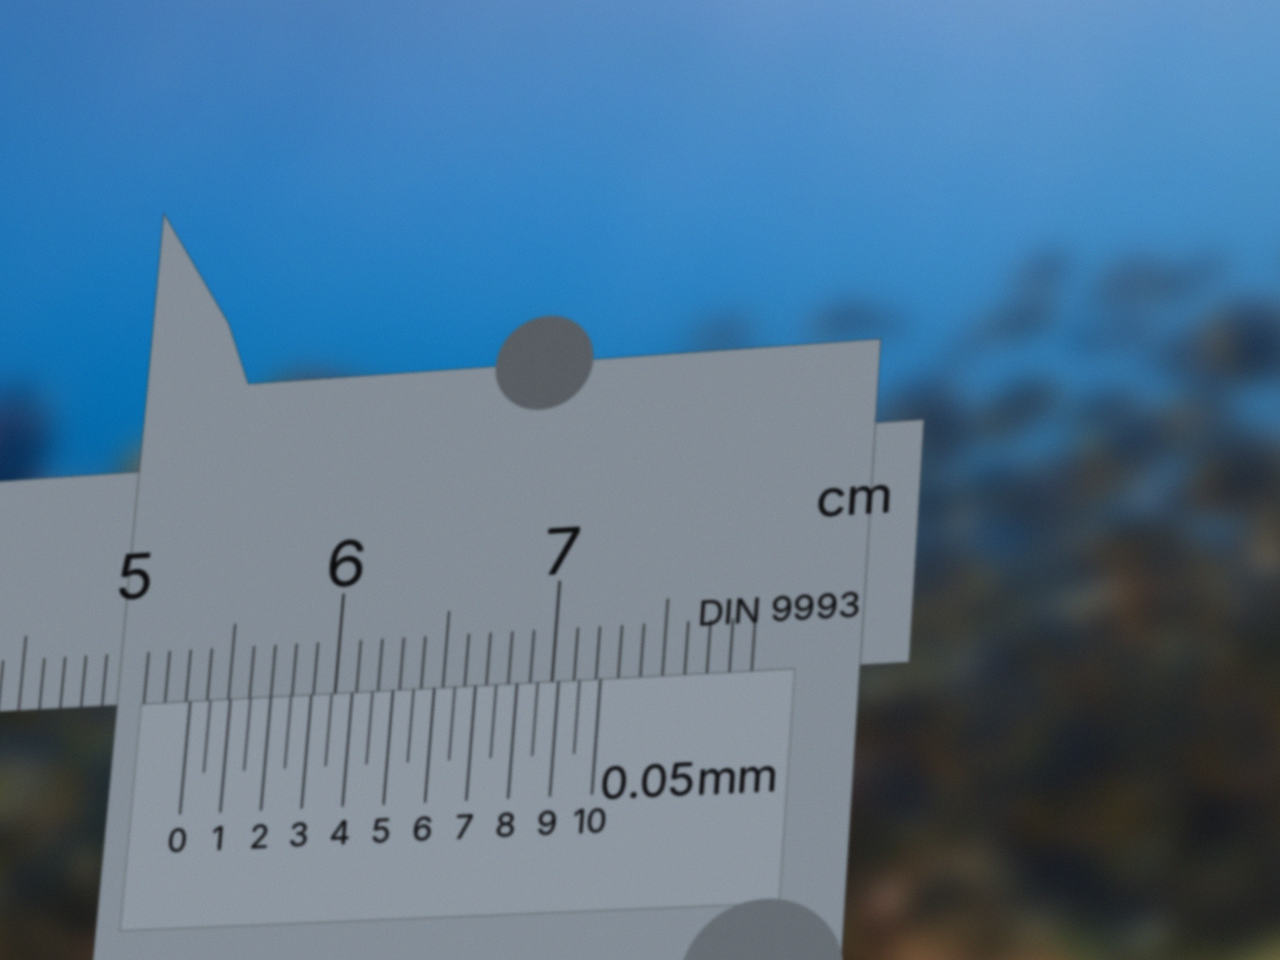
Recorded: **53.2** mm
